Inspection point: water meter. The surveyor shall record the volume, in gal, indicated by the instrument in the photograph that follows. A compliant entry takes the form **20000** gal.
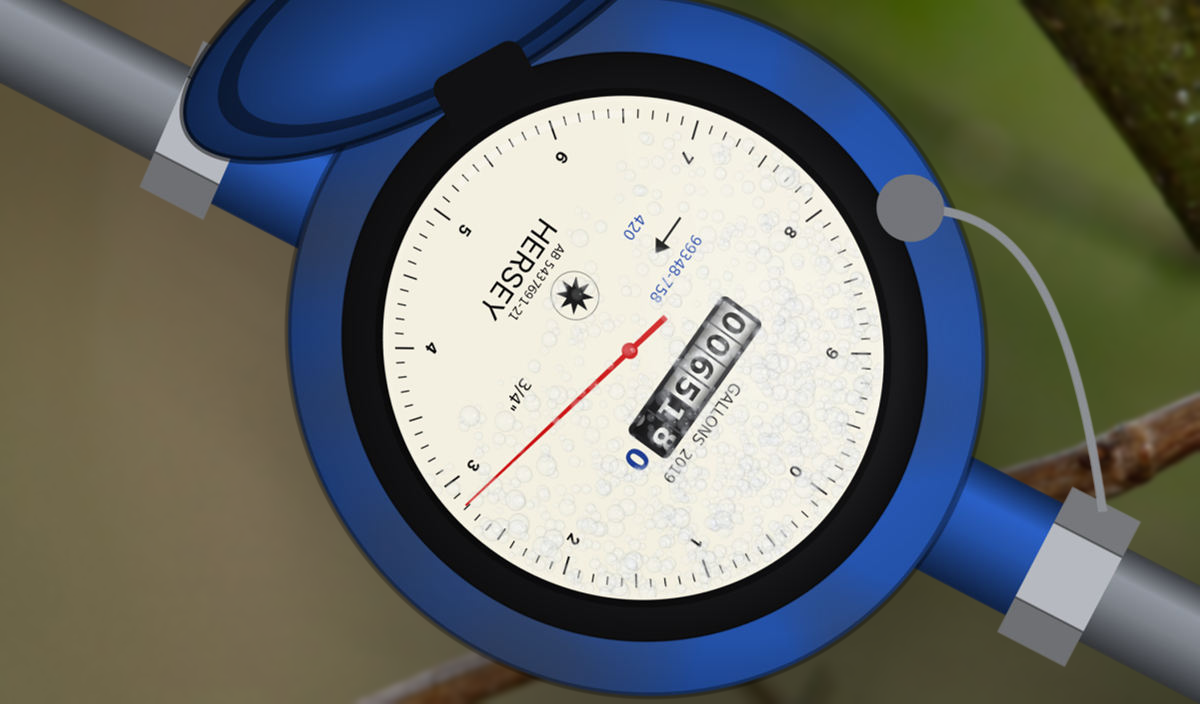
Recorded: **65182.8** gal
